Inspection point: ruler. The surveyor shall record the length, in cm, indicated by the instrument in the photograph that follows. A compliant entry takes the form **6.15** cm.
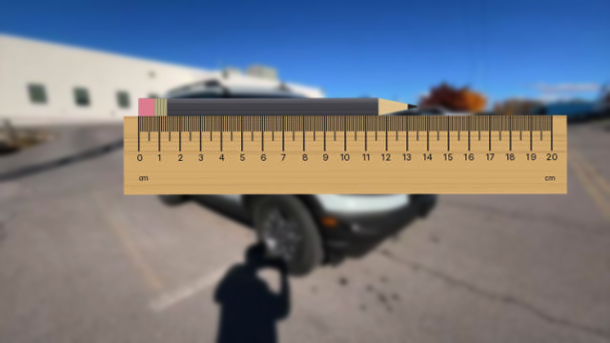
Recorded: **13.5** cm
